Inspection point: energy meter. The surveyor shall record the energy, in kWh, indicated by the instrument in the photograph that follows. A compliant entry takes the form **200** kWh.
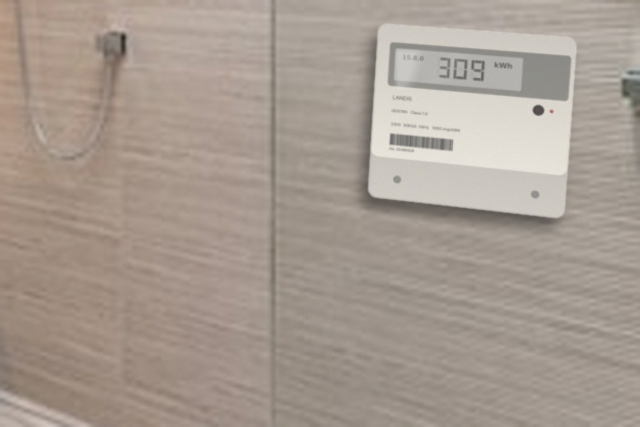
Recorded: **309** kWh
